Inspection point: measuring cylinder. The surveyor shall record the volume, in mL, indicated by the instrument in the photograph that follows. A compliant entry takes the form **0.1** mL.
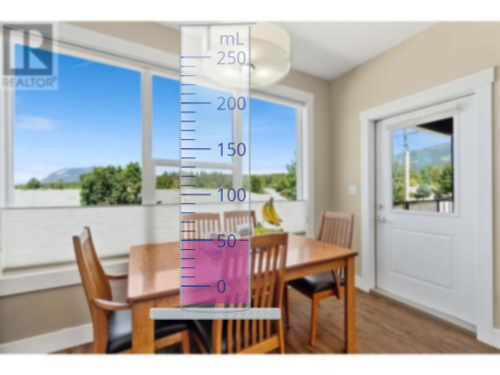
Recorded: **50** mL
